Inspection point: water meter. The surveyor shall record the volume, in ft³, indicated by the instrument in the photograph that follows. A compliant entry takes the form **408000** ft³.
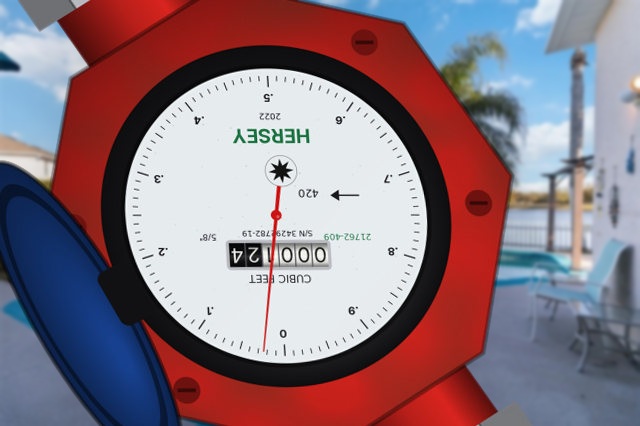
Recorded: **124.02** ft³
